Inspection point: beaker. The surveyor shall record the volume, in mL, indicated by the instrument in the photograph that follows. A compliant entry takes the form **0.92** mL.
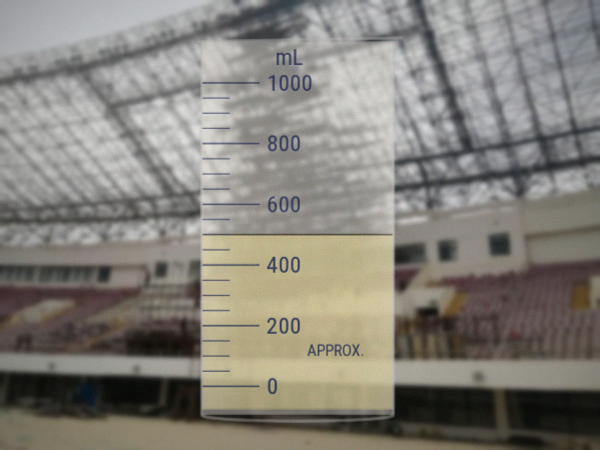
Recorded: **500** mL
